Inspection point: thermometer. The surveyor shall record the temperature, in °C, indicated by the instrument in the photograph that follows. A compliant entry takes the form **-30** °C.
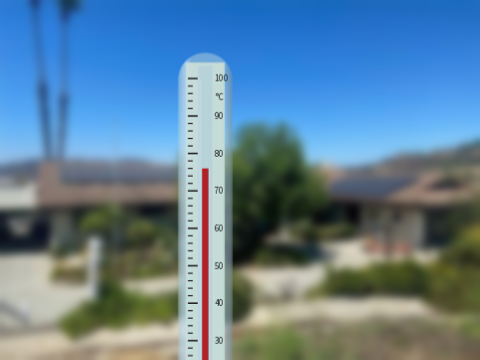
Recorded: **76** °C
